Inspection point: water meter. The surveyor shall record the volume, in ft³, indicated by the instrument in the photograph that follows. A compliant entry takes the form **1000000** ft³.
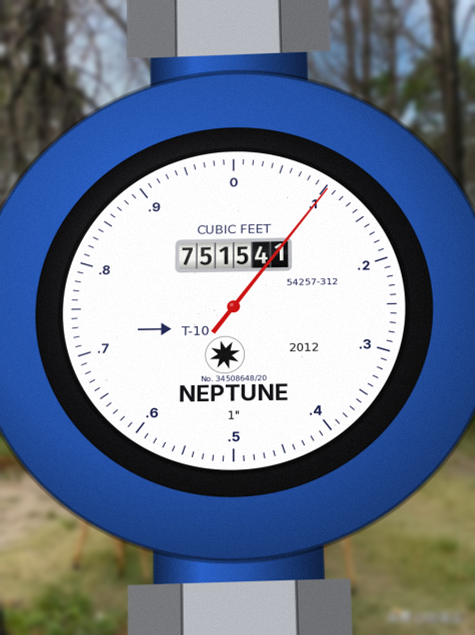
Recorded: **751541.10** ft³
